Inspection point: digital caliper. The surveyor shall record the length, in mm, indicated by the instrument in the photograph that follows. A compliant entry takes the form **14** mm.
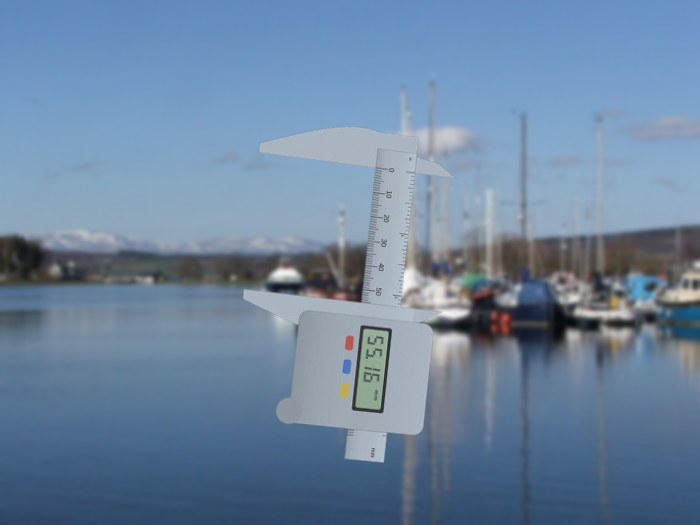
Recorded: **55.16** mm
